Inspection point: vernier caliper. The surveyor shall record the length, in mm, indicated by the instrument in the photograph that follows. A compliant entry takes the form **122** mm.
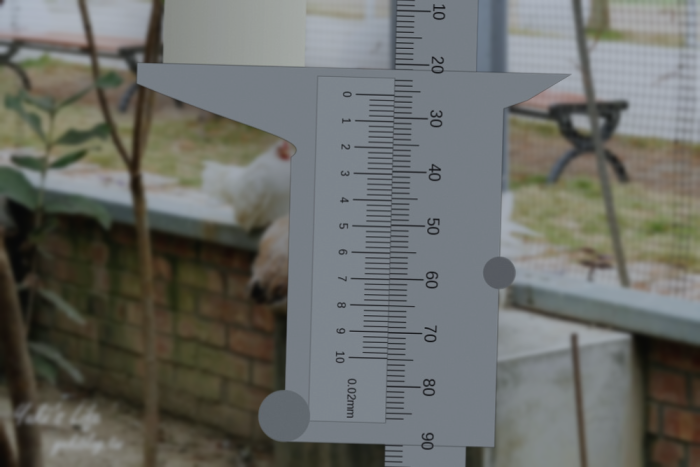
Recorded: **25.8** mm
